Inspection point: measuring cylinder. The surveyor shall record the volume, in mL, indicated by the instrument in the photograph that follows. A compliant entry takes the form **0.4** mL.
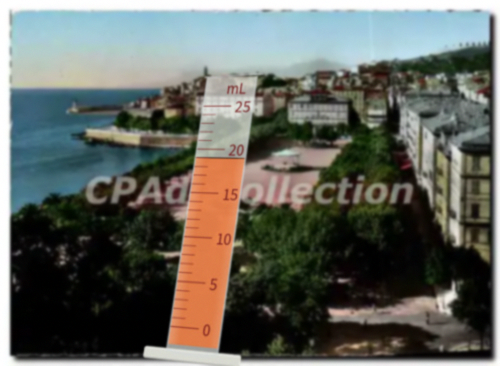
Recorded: **19** mL
